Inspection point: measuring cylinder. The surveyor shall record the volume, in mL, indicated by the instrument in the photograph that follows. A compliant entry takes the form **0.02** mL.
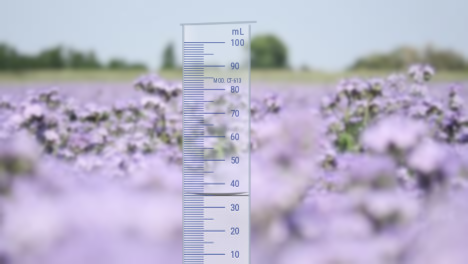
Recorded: **35** mL
